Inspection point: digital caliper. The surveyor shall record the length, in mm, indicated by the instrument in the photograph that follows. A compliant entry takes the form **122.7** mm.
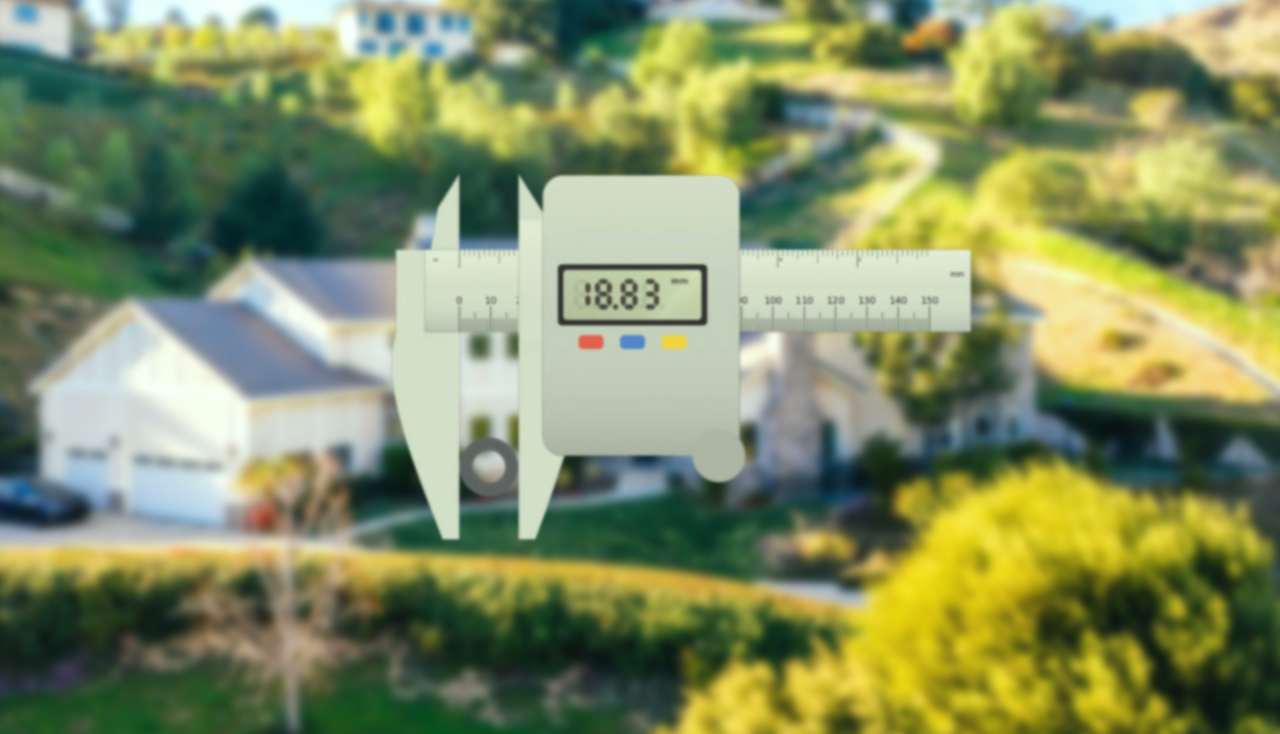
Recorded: **18.83** mm
